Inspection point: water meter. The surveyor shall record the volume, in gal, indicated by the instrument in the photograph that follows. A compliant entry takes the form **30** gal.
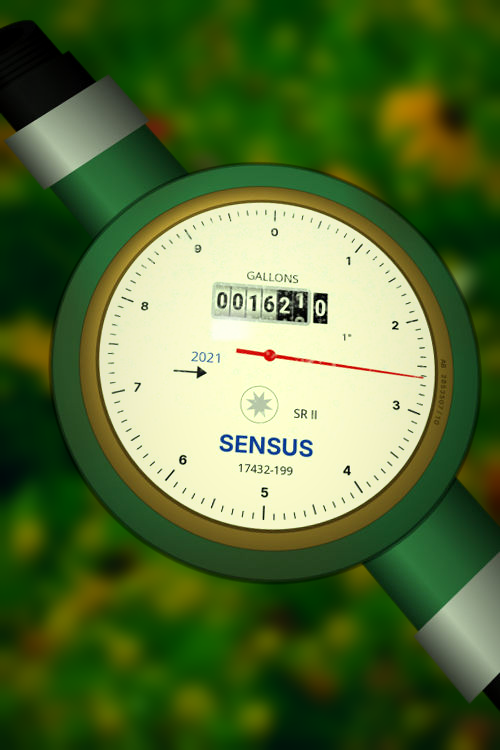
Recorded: **16212.6** gal
